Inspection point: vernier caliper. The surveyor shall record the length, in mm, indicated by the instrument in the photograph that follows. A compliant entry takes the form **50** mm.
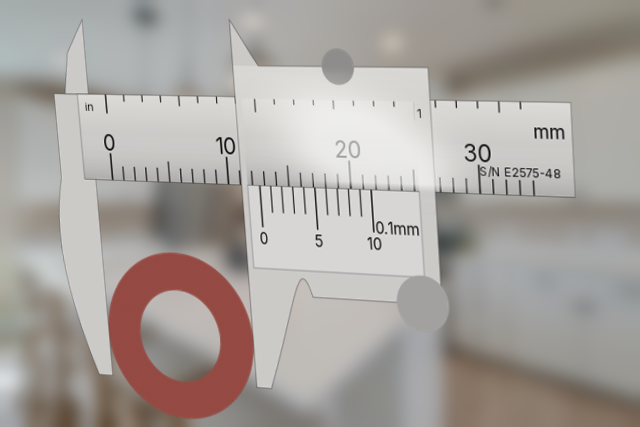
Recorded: **12.6** mm
